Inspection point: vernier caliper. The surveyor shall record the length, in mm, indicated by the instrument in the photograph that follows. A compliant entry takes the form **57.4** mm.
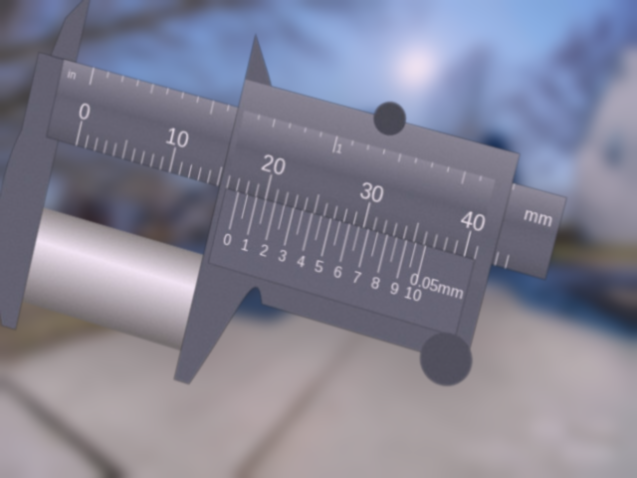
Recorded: **17.2** mm
